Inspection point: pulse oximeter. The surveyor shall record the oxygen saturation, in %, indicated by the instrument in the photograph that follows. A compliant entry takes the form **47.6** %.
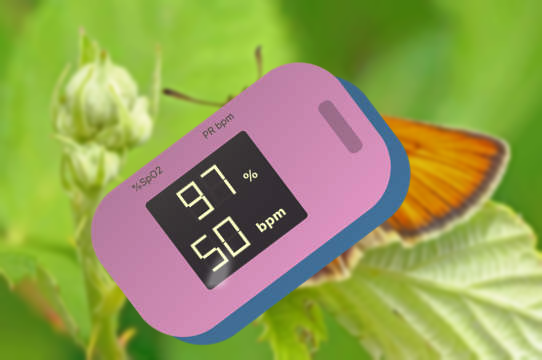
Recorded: **97** %
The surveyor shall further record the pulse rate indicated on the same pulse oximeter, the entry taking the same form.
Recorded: **50** bpm
